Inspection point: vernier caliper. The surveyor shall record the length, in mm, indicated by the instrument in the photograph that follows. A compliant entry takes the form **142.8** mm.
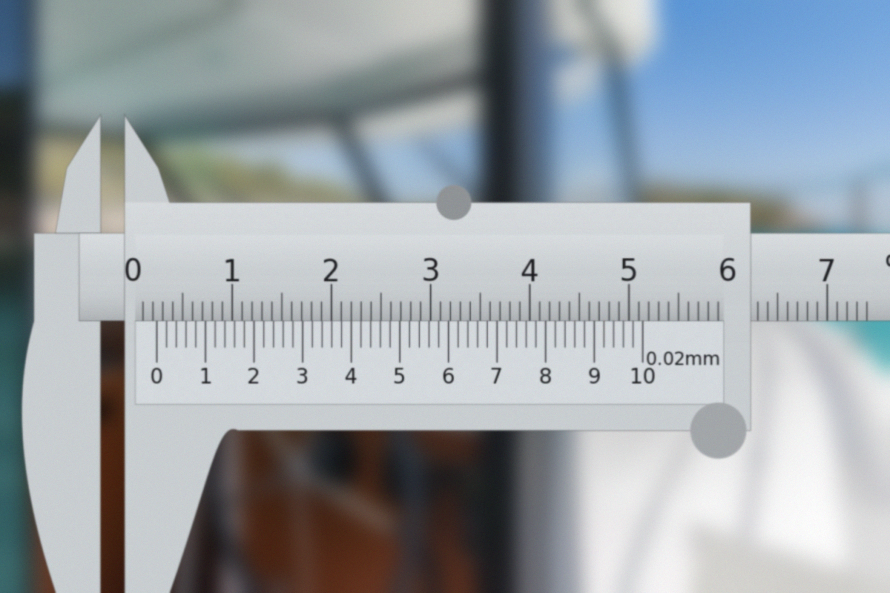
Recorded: **2.4** mm
